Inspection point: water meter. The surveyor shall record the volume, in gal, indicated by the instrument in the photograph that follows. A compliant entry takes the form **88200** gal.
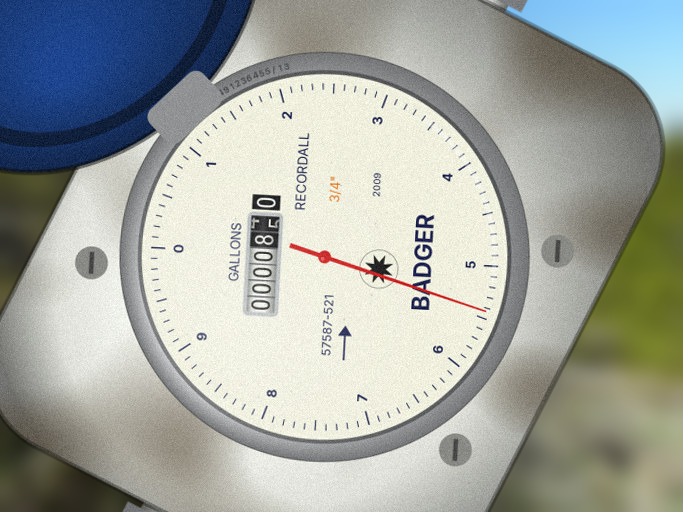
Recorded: **845.4** gal
